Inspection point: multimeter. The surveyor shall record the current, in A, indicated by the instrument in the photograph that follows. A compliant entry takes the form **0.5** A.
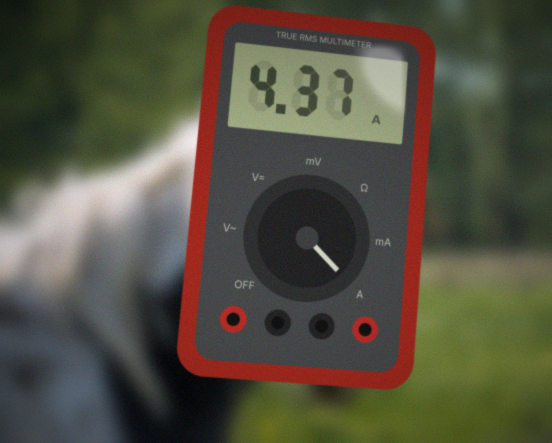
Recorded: **4.37** A
